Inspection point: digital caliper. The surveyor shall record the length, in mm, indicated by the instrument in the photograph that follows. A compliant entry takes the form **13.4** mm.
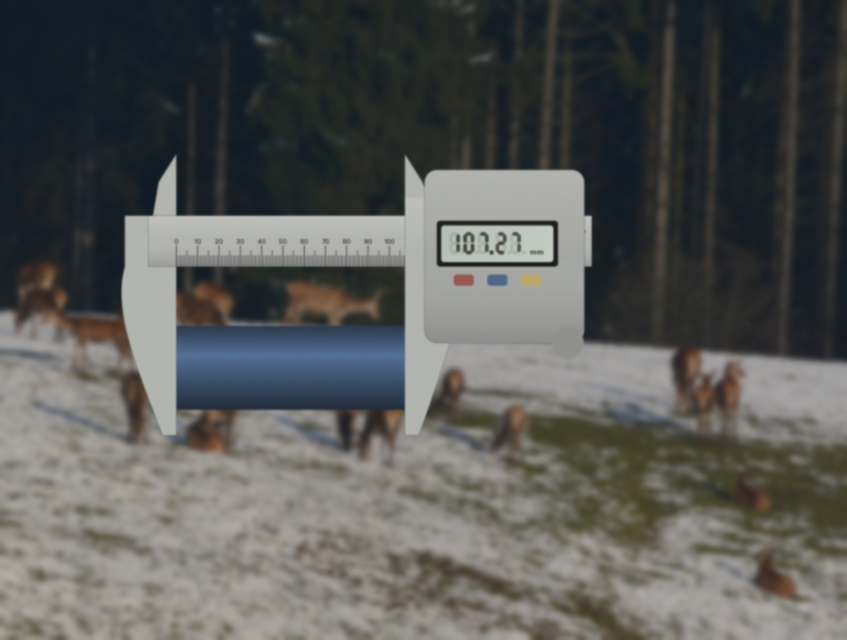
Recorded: **107.27** mm
